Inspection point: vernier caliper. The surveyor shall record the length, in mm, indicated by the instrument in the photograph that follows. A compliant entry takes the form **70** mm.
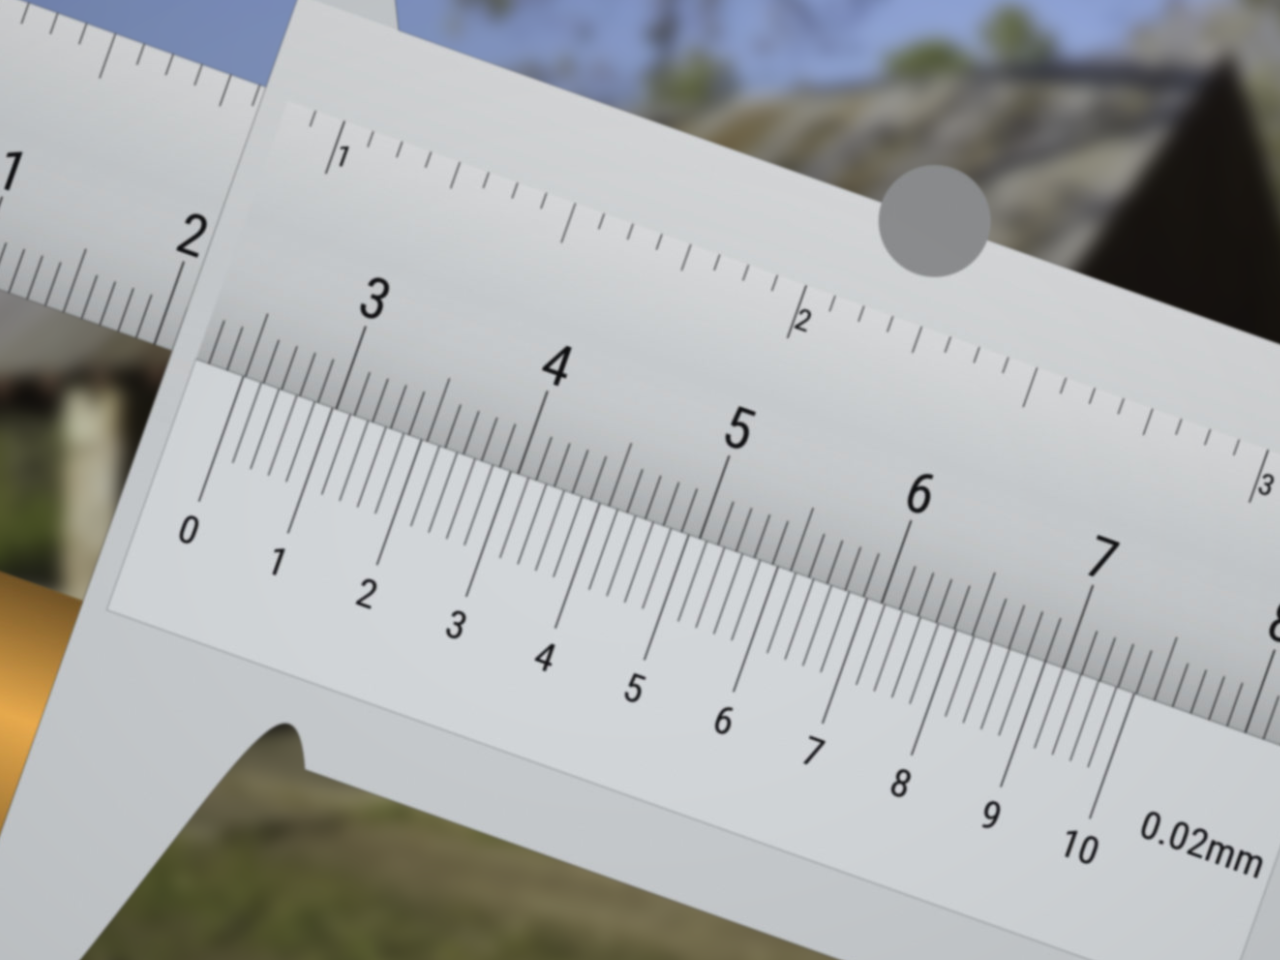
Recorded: **24.9** mm
